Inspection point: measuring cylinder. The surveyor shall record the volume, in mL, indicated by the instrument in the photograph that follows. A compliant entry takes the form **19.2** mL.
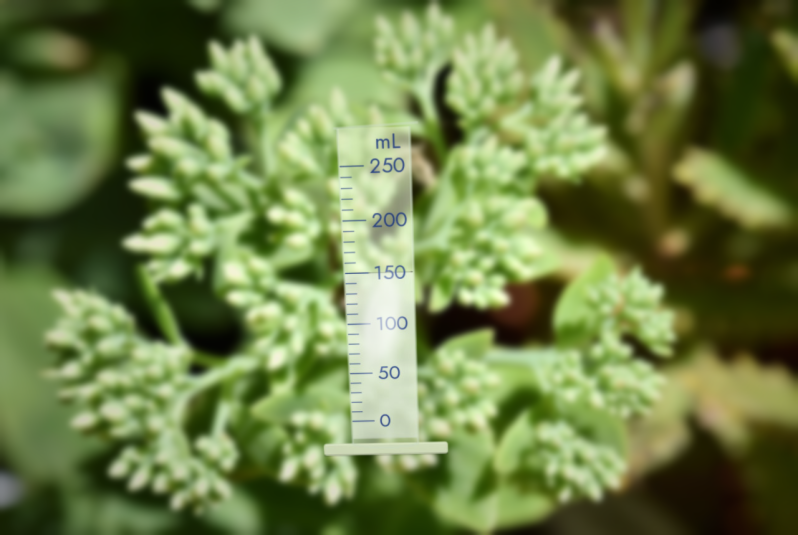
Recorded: **150** mL
